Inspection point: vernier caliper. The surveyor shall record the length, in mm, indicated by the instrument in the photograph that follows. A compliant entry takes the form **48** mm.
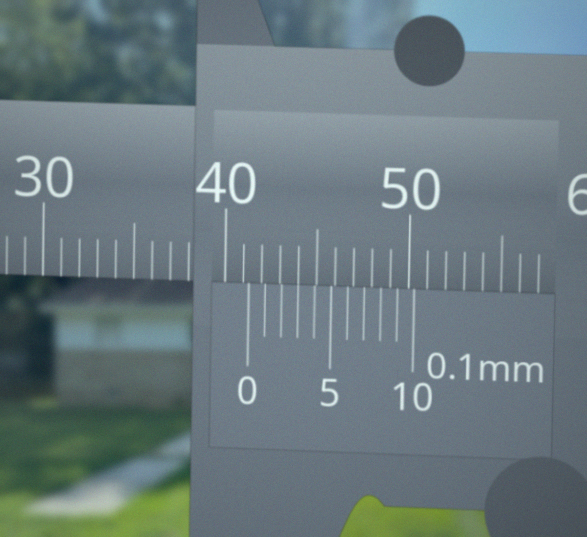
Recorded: **41.3** mm
